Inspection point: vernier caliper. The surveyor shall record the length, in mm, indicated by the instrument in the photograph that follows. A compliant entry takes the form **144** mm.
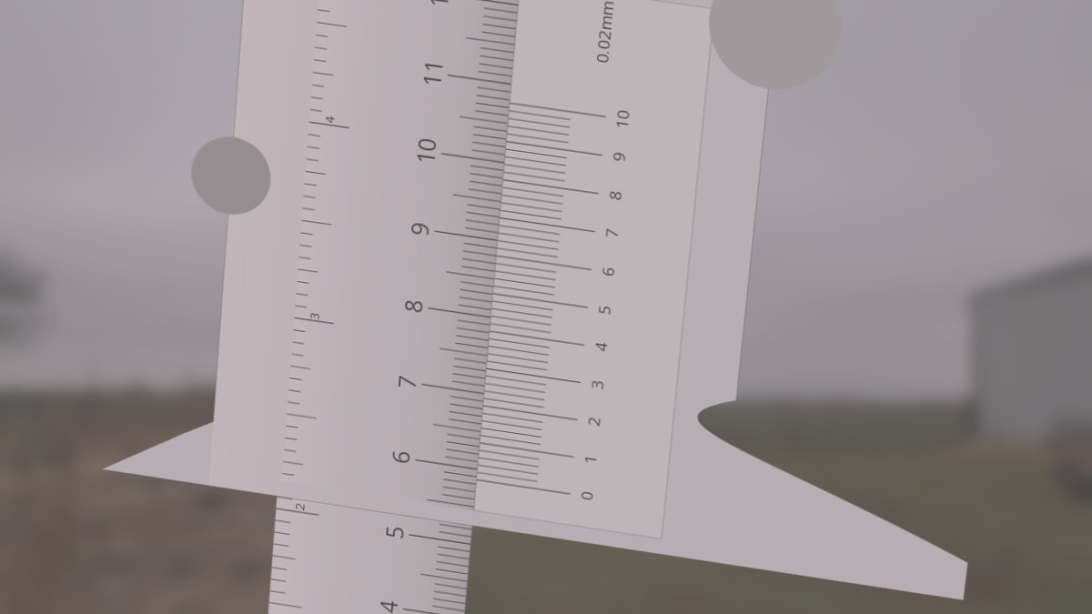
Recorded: **58.6** mm
